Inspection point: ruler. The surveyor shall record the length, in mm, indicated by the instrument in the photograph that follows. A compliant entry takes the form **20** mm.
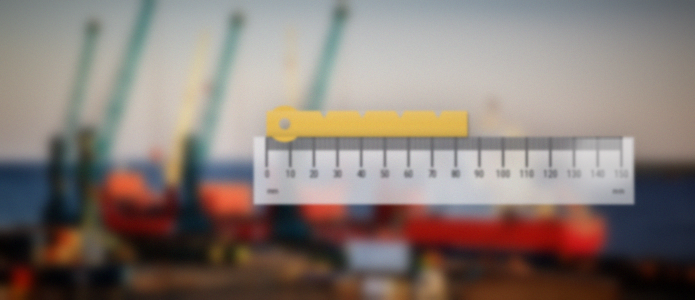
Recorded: **85** mm
